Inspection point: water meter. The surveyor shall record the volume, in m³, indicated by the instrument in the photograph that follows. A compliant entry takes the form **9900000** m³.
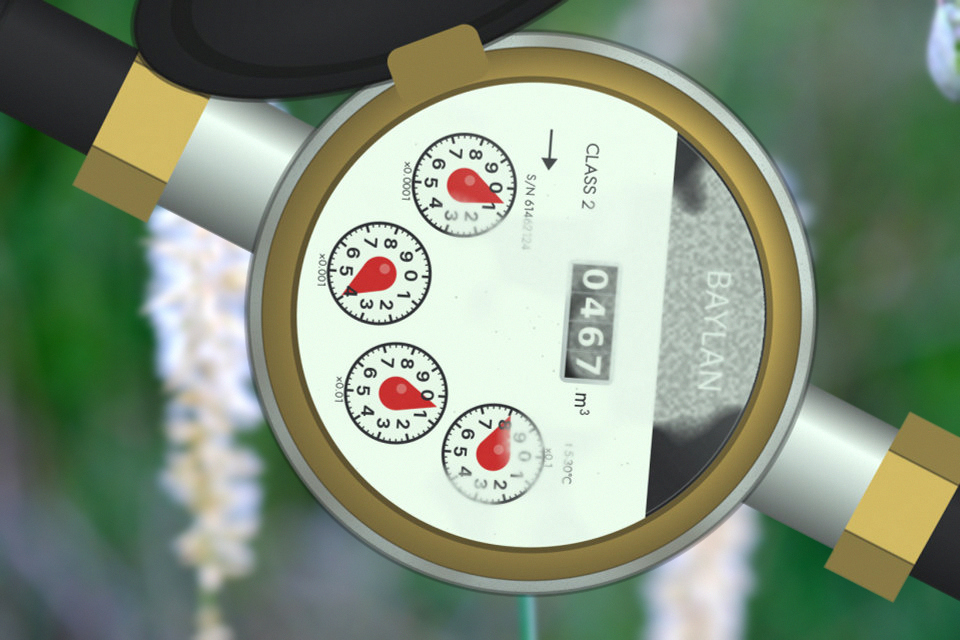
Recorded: **467.8040** m³
